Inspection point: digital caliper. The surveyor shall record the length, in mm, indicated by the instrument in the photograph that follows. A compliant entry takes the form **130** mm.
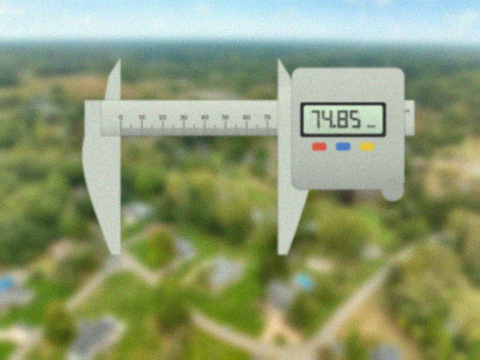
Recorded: **74.85** mm
